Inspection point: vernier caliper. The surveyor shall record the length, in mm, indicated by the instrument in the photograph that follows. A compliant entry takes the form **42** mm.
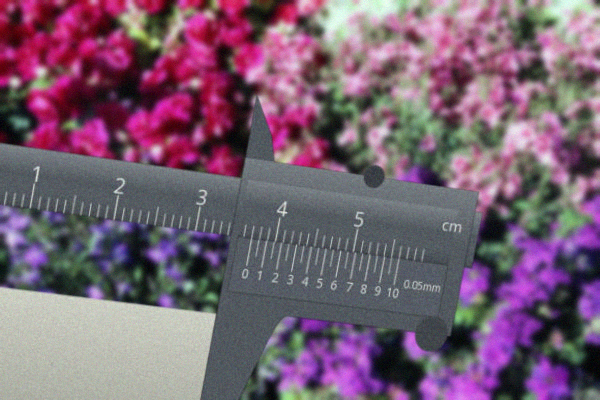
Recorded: **37.0** mm
